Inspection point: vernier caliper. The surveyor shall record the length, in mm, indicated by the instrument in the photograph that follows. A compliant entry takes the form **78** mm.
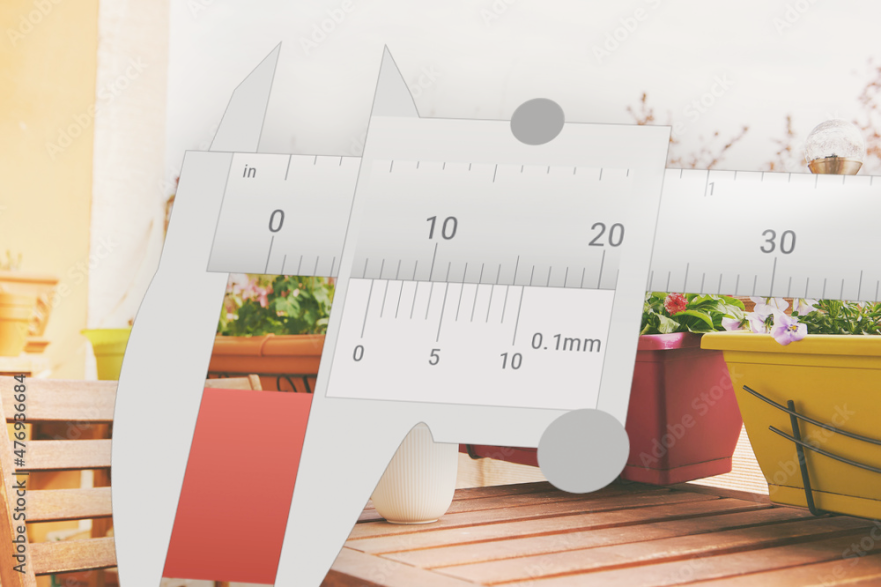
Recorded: **6.6** mm
